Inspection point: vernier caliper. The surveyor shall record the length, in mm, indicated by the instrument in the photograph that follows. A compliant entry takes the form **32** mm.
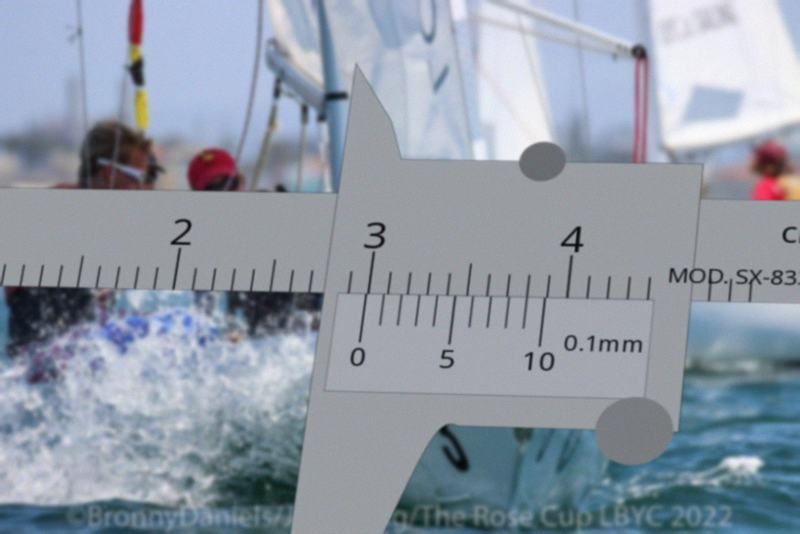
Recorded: **29.9** mm
